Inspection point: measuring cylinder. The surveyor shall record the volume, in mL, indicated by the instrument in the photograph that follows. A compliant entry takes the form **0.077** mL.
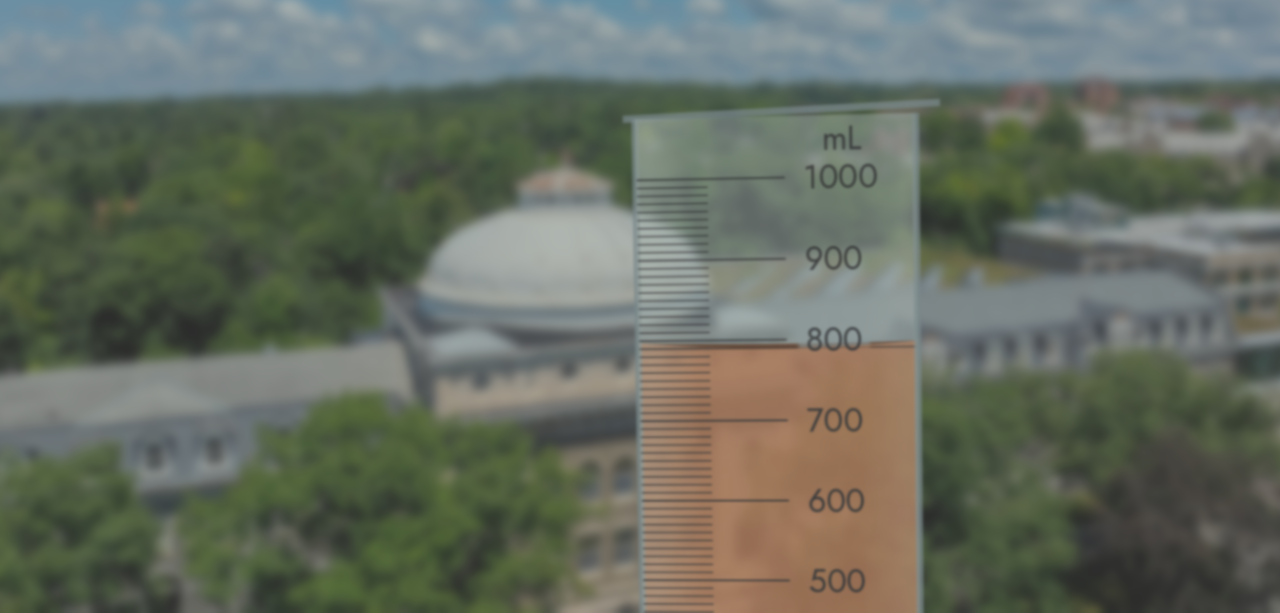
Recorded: **790** mL
